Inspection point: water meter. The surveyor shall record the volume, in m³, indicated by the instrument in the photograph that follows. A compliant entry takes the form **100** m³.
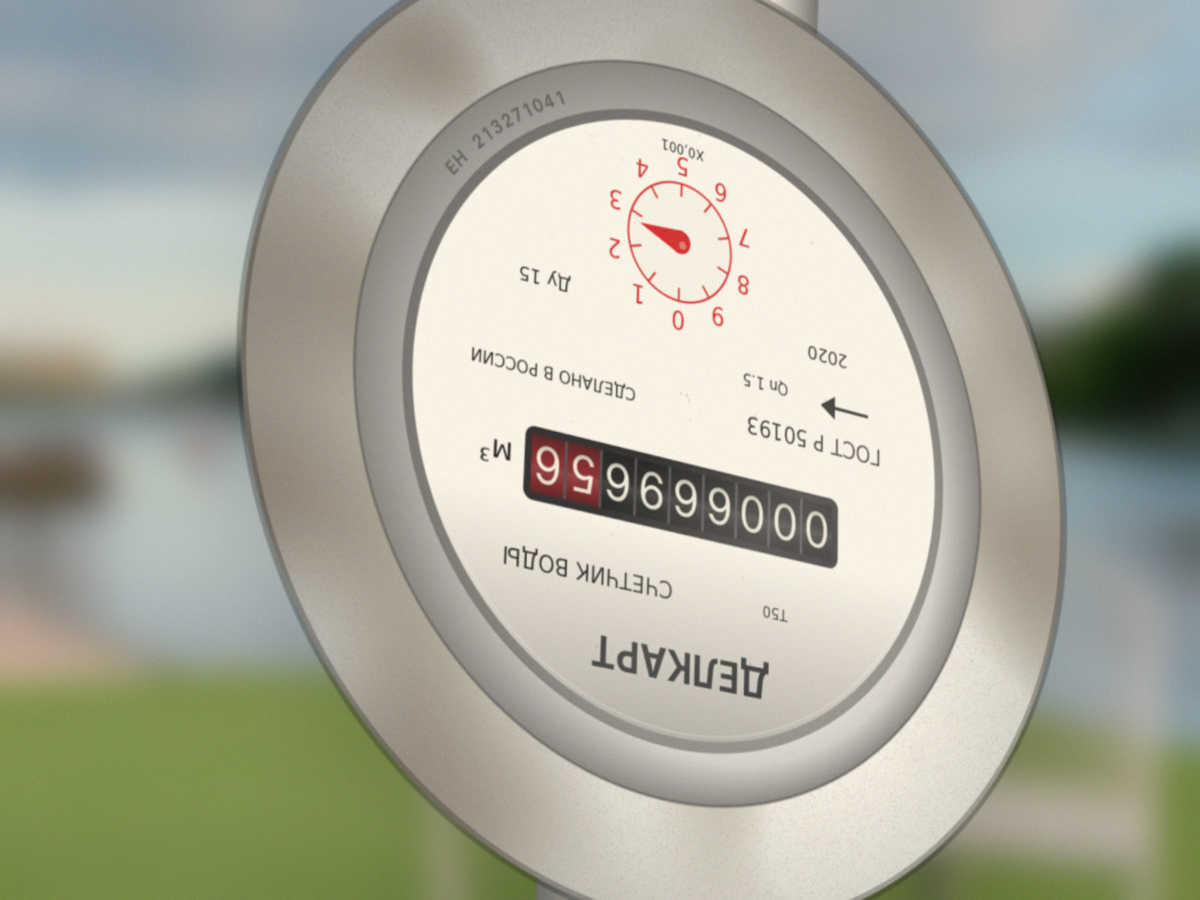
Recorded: **6696.562** m³
